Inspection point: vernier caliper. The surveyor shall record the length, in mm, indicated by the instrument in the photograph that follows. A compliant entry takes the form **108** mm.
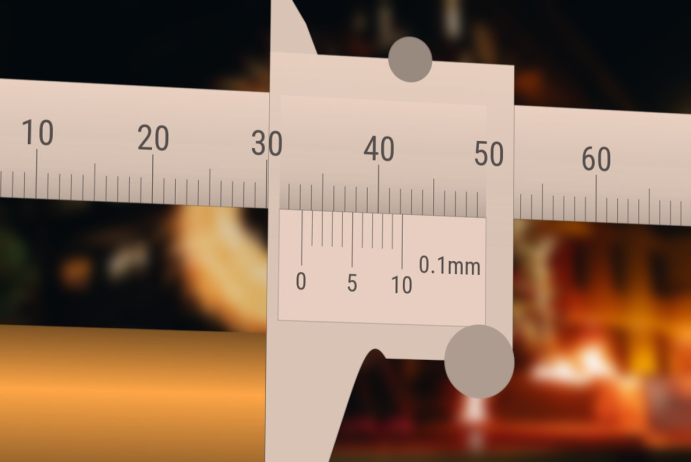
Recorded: **33.2** mm
